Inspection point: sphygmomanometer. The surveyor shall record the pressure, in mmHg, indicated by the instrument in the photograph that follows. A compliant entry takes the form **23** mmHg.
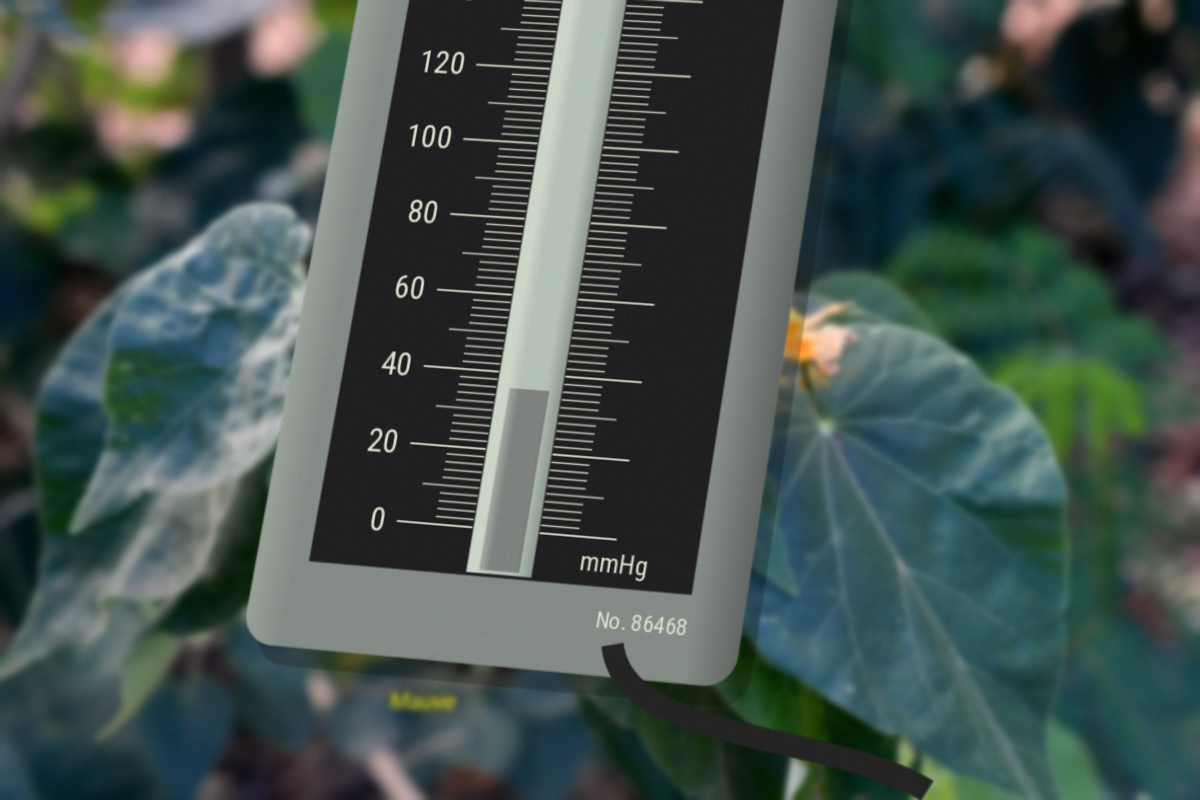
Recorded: **36** mmHg
